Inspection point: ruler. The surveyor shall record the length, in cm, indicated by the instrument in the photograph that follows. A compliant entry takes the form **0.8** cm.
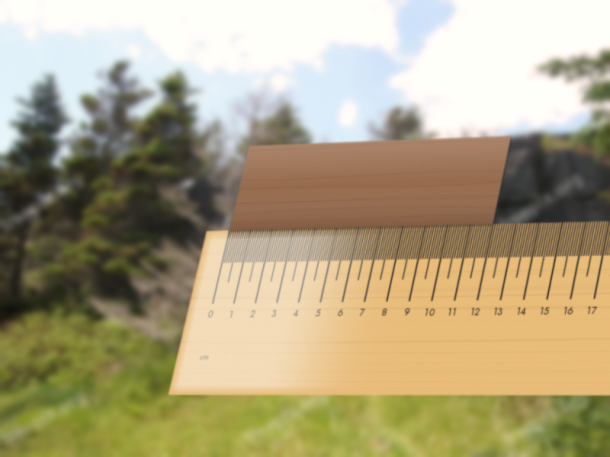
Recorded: **12** cm
